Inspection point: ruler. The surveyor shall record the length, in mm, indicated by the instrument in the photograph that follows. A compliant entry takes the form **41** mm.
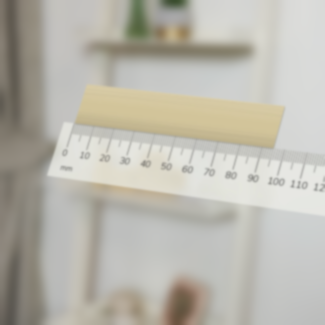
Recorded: **95** mm
